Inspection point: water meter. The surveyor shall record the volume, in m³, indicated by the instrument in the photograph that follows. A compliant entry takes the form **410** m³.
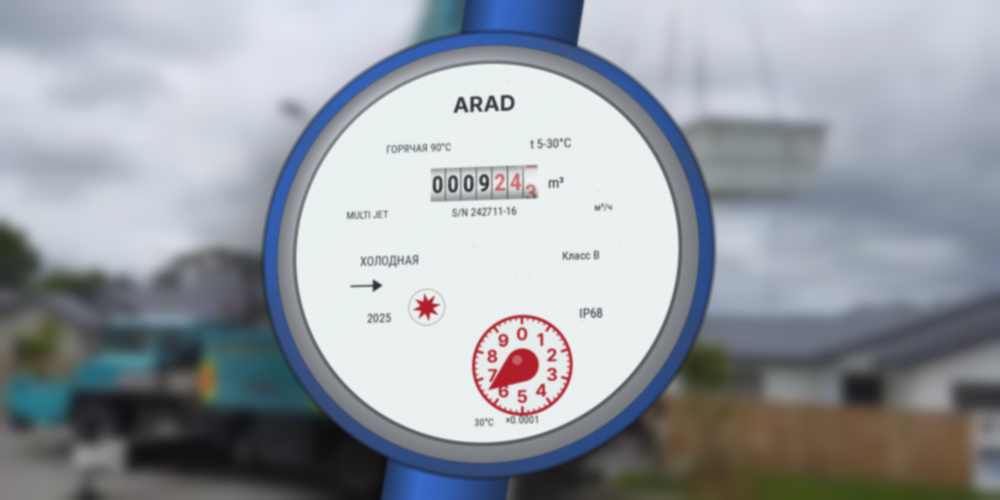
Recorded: **9.2426** m³
